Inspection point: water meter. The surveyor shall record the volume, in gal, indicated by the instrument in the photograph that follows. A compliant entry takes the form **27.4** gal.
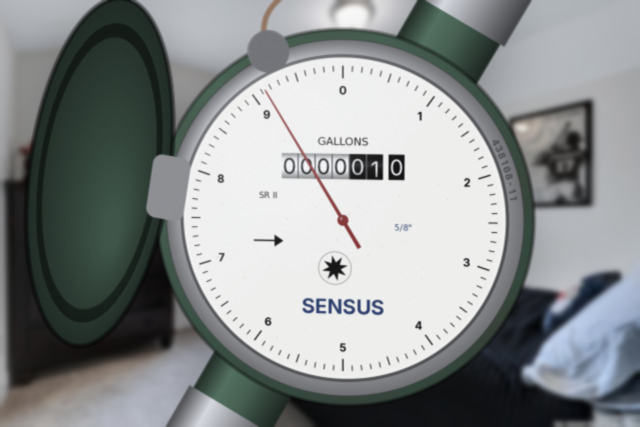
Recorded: **9.1** gal
